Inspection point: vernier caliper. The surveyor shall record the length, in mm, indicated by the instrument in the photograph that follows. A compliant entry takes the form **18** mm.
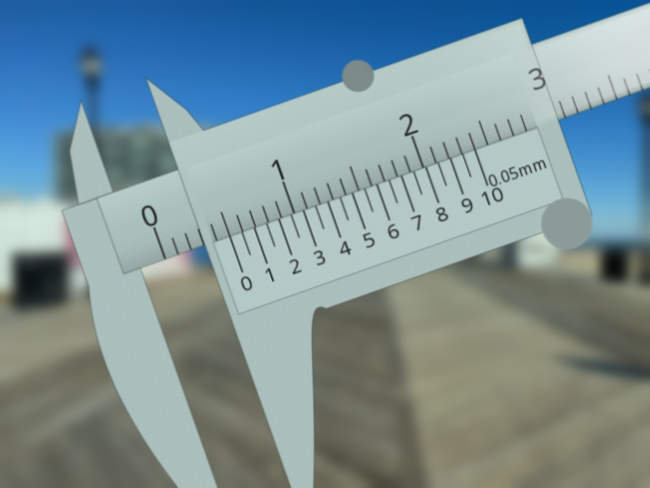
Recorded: **5.0** mm
